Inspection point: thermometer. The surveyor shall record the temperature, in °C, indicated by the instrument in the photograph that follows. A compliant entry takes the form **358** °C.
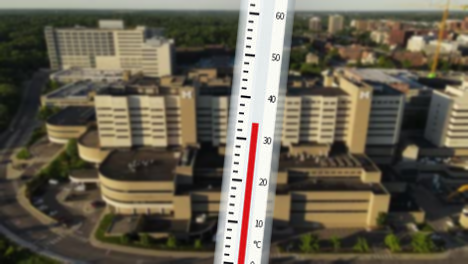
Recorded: **34** °C
